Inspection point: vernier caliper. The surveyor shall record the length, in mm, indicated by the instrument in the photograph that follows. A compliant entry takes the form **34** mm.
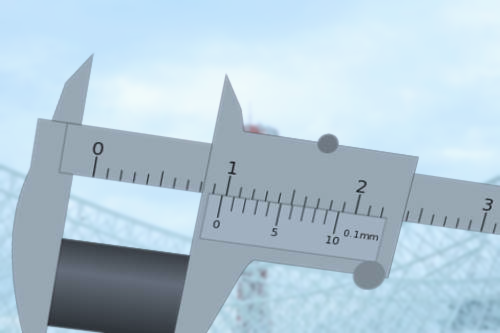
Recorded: **9.7** mm
